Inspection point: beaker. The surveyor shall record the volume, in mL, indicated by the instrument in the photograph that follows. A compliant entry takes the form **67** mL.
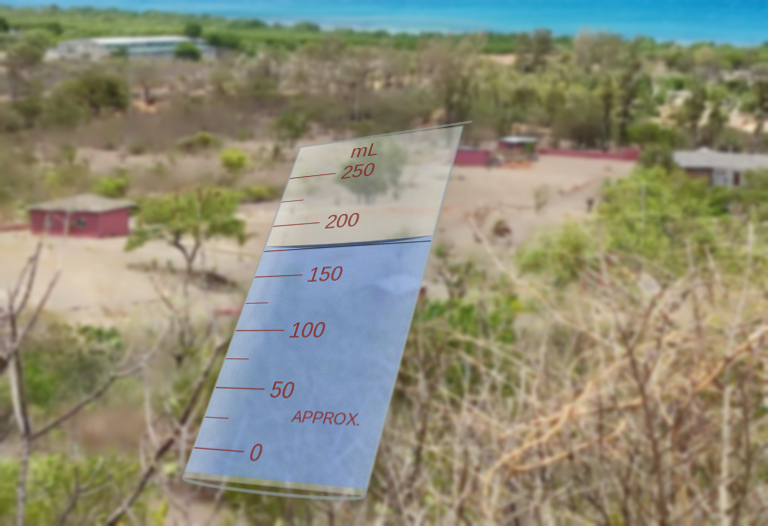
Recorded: **175** mL
